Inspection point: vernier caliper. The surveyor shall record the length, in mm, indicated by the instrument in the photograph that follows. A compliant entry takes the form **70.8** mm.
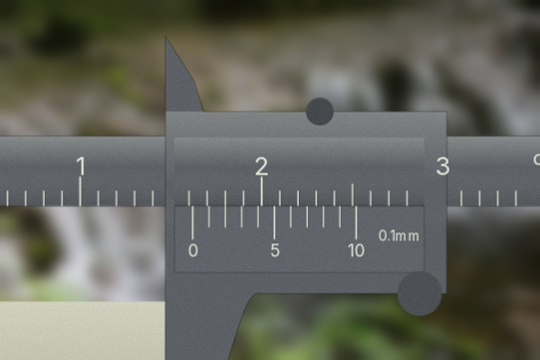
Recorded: **16.2** mm
